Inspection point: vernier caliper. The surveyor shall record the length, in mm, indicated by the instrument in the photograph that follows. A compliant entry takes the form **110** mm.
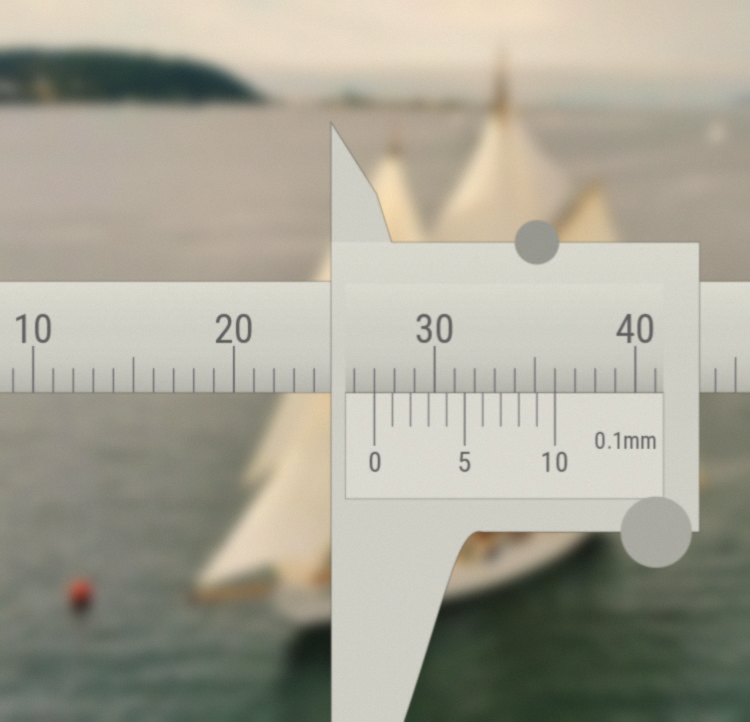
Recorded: **27.0** mm
